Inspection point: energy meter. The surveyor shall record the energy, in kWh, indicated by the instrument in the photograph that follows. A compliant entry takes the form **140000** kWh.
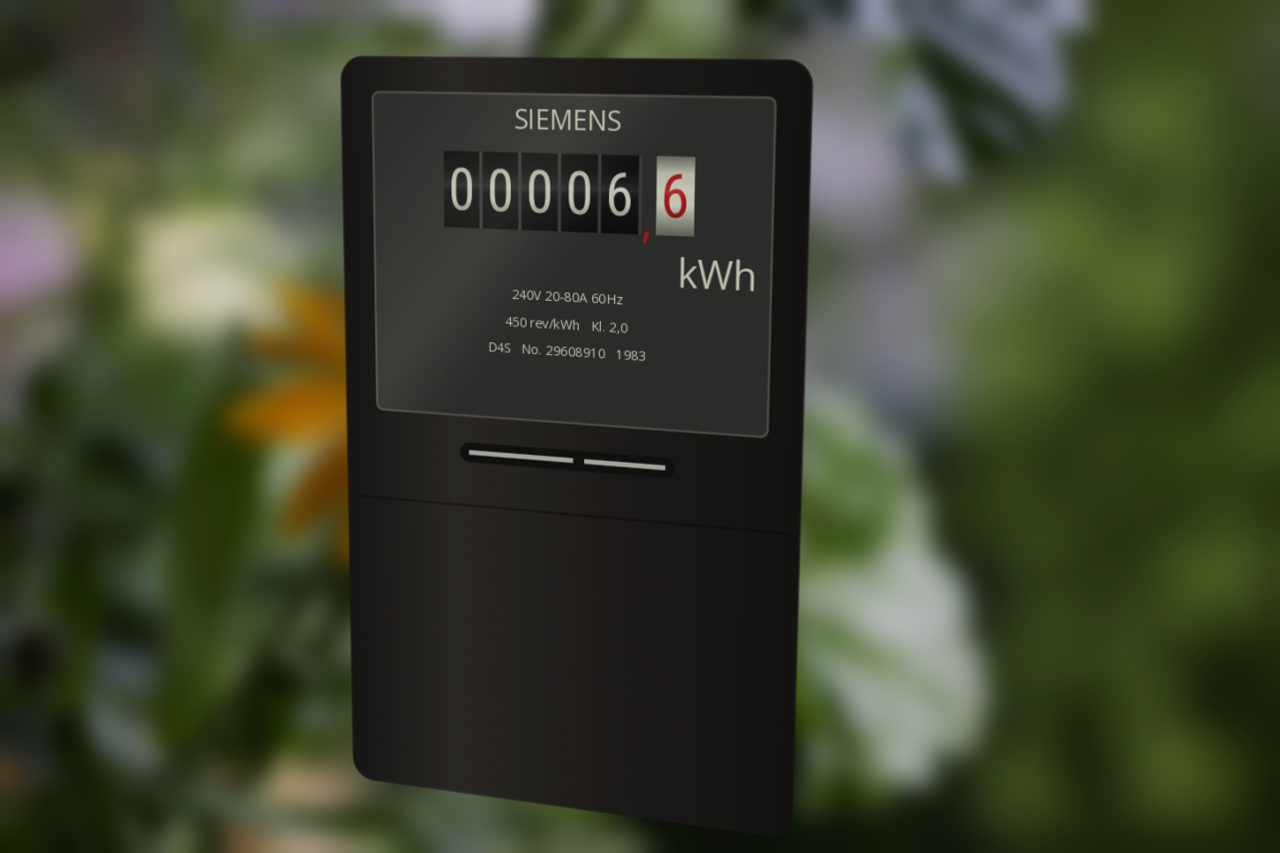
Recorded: **6.6** kWh
